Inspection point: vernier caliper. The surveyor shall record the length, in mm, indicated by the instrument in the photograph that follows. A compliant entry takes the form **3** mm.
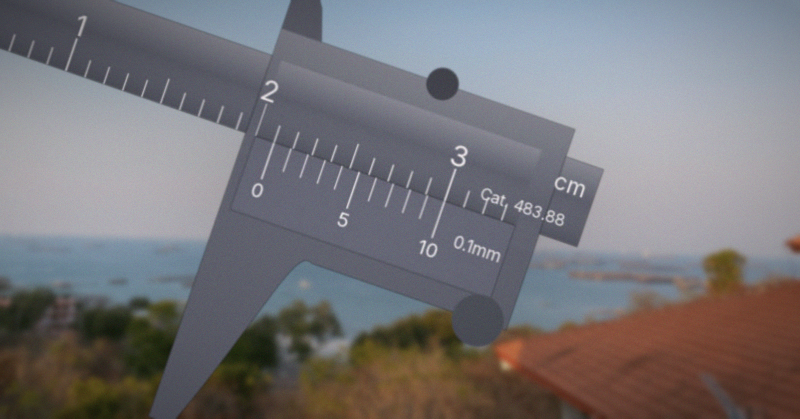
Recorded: **21.0** mm
